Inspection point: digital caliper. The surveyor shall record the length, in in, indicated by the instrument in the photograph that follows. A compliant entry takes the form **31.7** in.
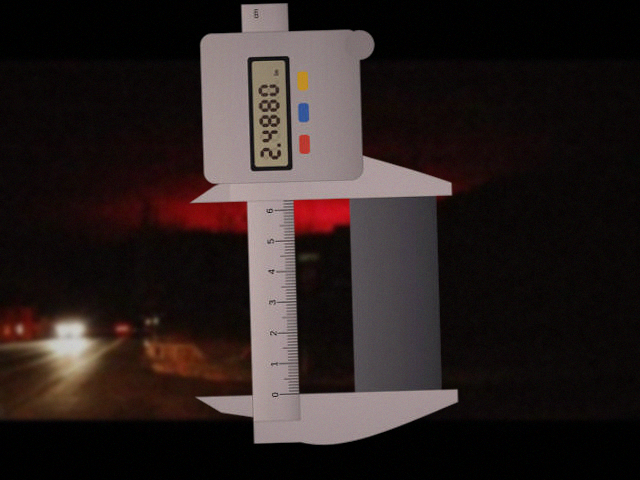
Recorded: **2.4880** in
